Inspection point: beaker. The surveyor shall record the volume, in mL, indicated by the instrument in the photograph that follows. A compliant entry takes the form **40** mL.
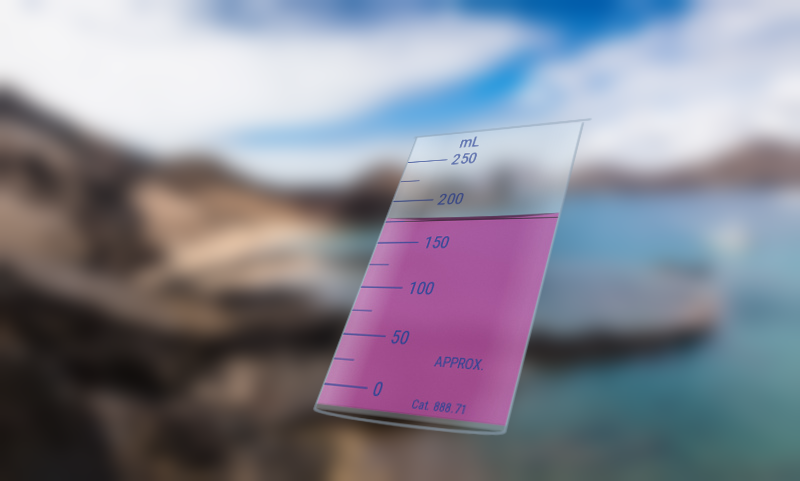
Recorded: **175** mL
